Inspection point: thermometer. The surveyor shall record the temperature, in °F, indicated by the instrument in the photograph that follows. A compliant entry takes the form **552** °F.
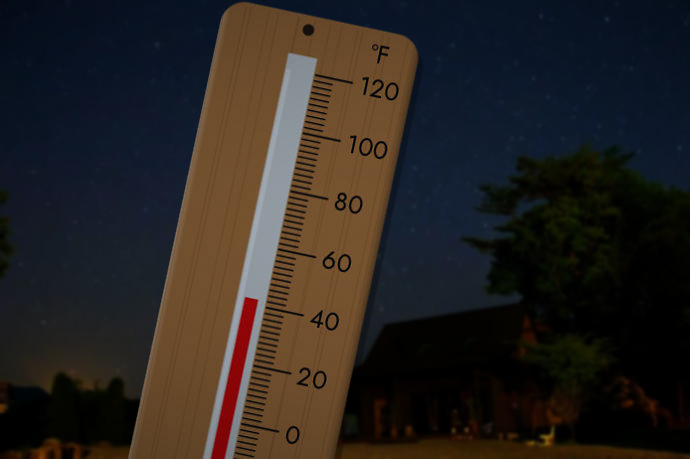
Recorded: **42** °F
